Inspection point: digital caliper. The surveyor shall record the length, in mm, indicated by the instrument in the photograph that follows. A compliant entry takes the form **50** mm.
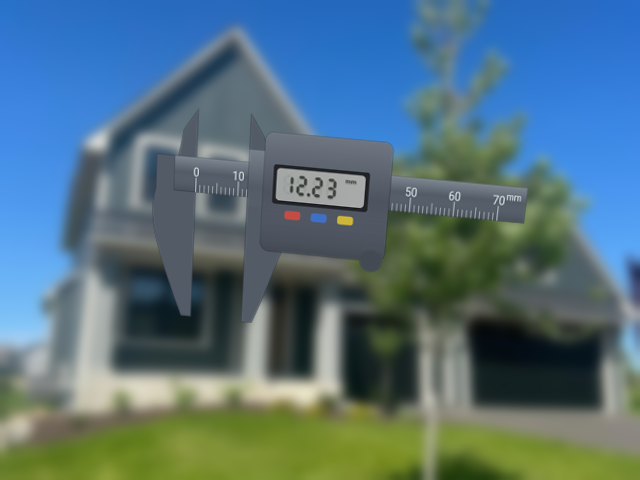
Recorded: **12.23** mm
